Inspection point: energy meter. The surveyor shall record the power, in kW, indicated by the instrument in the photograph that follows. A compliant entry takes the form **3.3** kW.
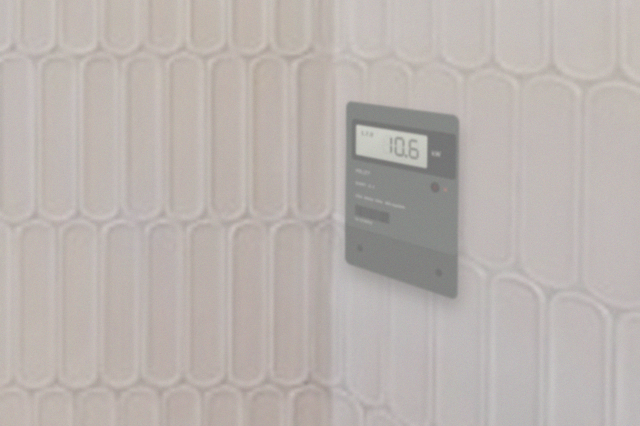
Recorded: **10.6** kW
